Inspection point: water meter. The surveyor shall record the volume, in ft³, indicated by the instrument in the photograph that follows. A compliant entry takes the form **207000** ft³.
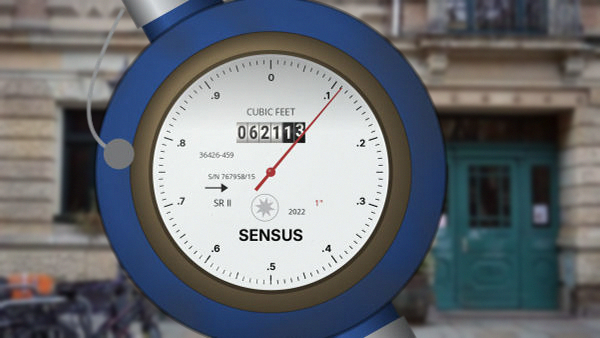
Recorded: **62113.11** ft³
